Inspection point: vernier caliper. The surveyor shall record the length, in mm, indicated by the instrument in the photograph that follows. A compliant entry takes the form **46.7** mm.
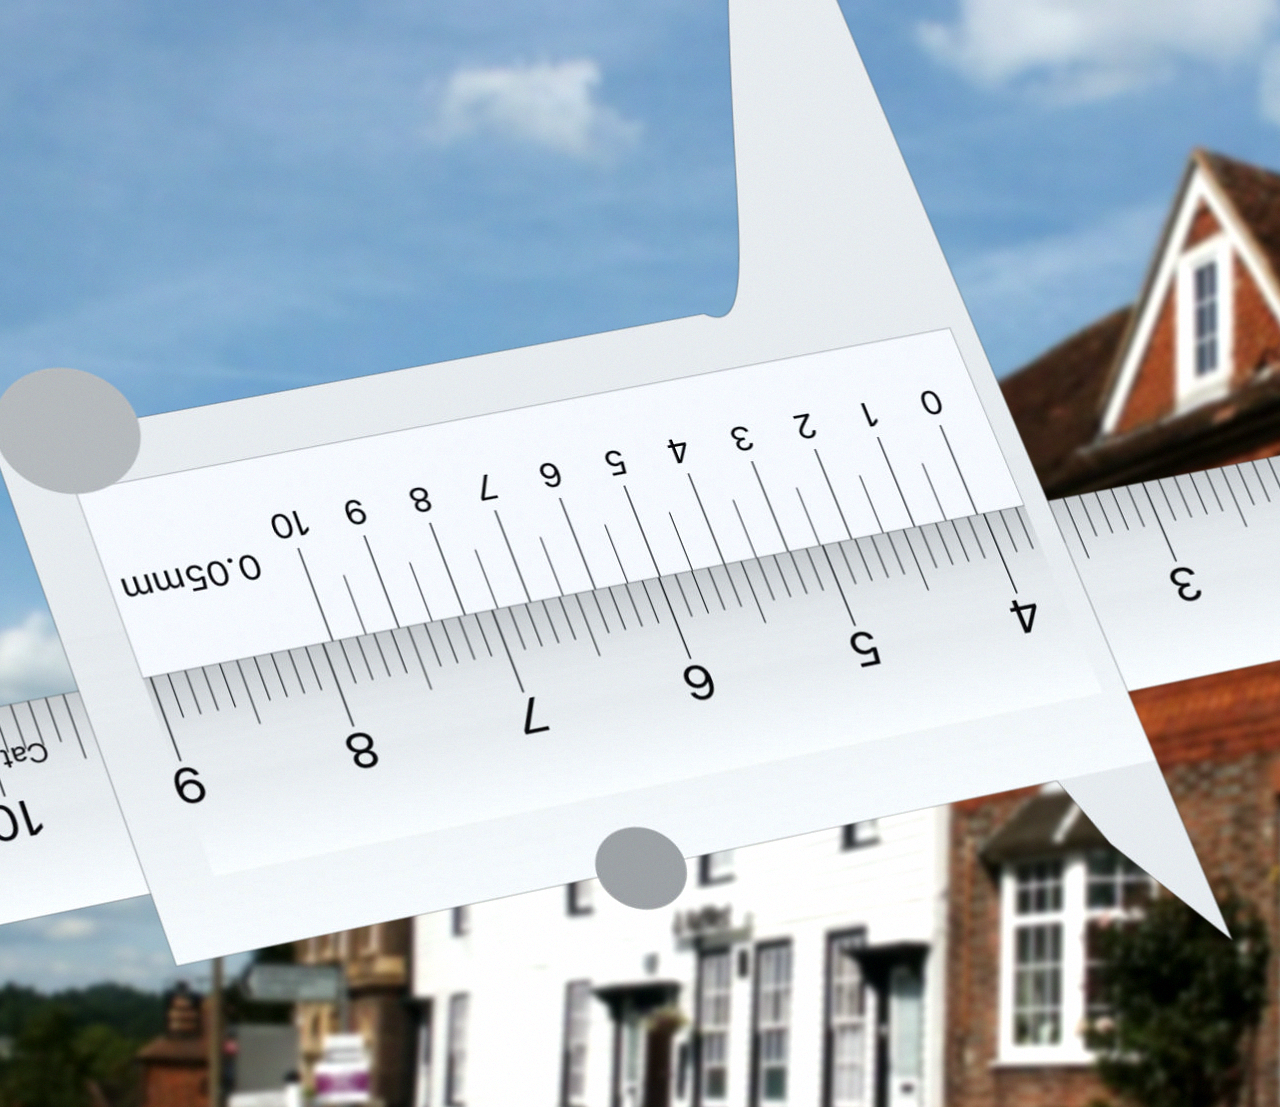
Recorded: **40.4** mm
